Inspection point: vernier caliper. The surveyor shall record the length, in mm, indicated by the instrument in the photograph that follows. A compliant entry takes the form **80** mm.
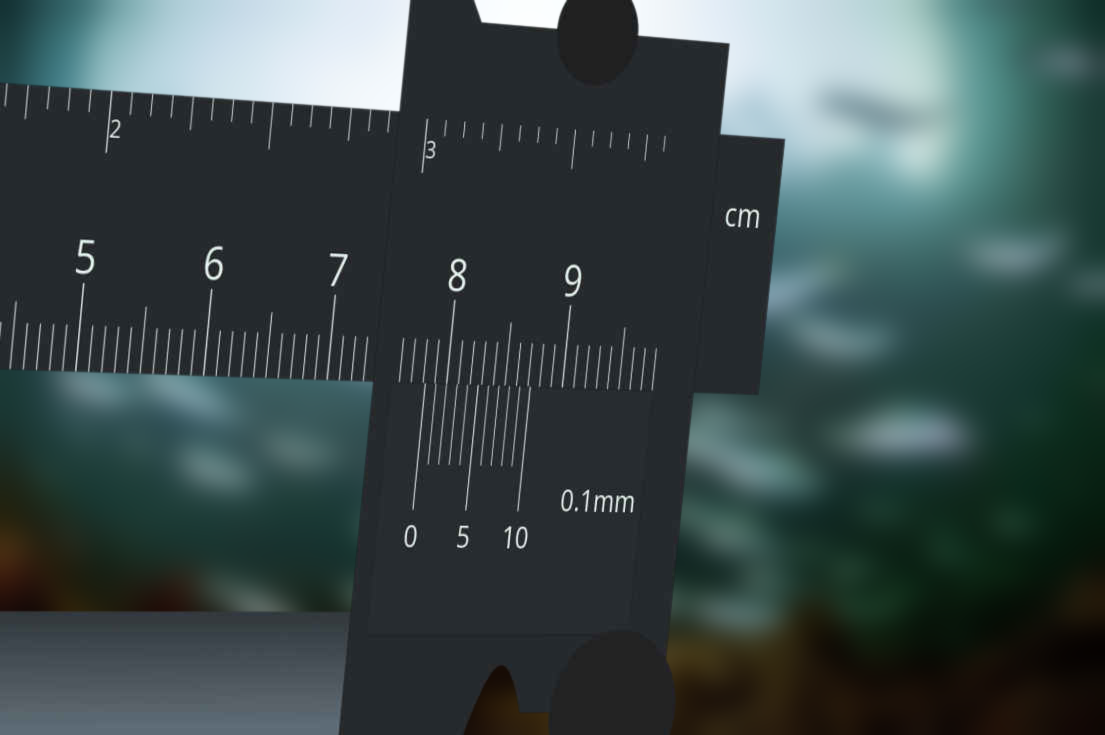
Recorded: **78.2** mm
